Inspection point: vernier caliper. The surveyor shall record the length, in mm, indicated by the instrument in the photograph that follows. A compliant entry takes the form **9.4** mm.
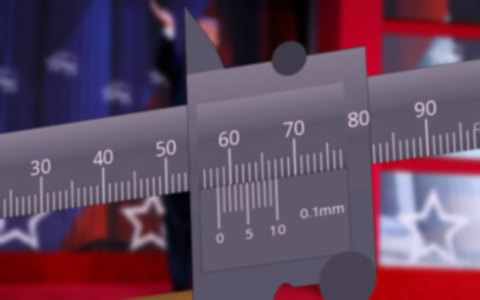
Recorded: **58.0** mm
